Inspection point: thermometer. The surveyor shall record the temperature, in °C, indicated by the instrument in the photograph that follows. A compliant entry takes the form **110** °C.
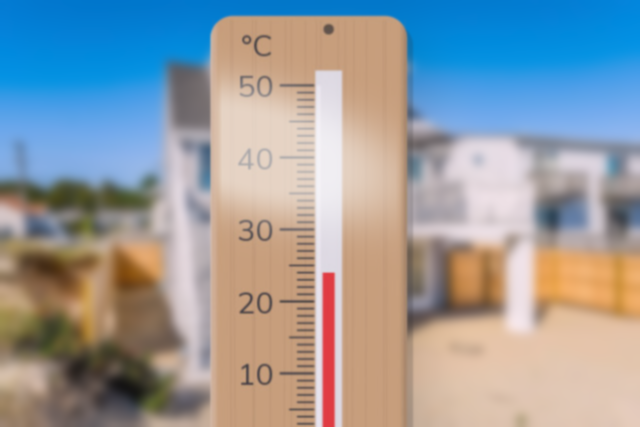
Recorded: **24** °C
